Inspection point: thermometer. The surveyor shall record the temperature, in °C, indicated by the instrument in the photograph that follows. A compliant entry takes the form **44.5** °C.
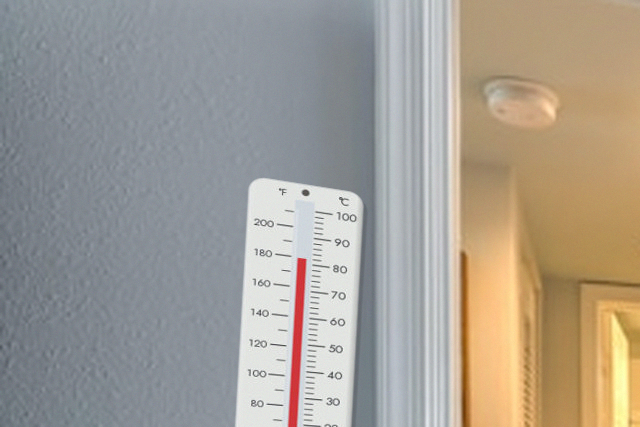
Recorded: **82** °C
